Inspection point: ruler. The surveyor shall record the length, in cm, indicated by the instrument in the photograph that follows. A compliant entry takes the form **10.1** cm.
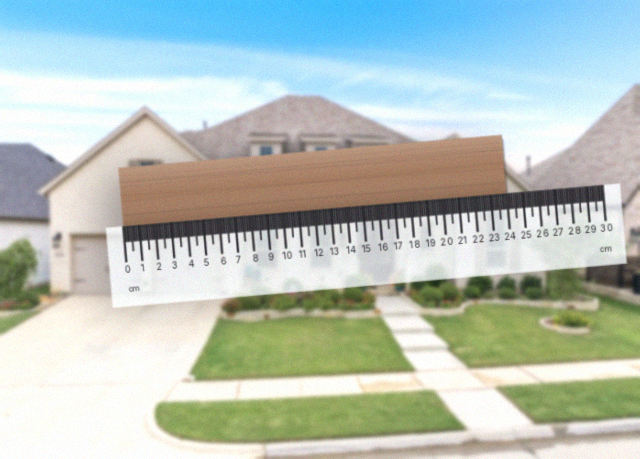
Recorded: **24** cm
